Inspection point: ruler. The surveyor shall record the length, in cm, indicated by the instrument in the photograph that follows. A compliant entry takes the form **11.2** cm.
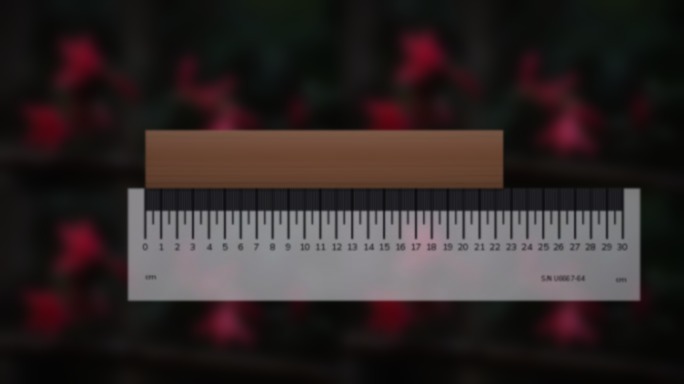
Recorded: **22.5** cm
